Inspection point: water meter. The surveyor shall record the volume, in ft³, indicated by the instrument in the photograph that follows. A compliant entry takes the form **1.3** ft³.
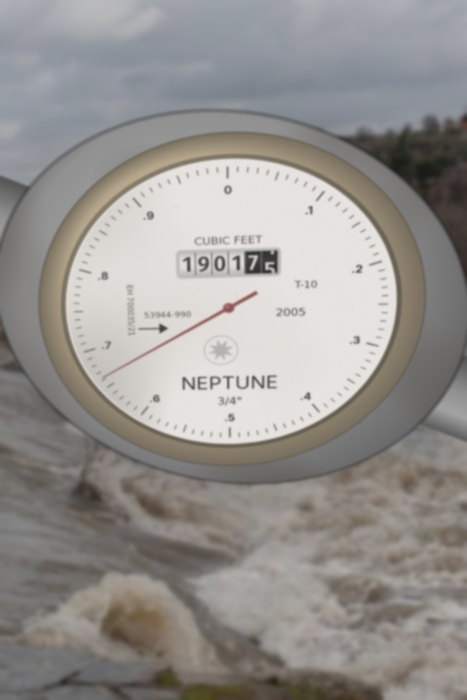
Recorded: **190174.66** ft³
